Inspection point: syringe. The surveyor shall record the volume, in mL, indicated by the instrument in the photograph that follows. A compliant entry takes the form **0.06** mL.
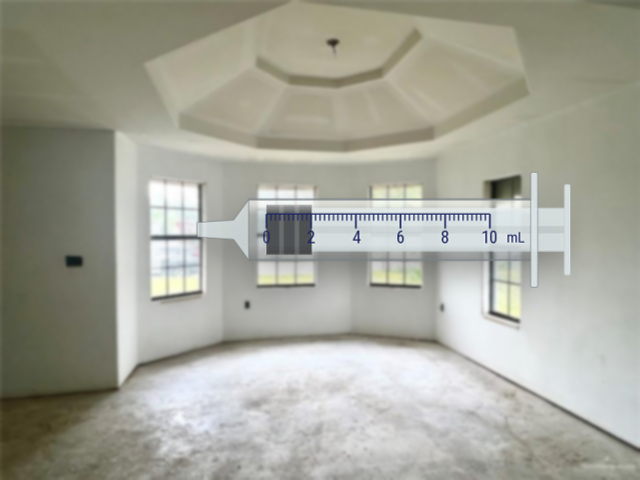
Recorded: **0** mL
